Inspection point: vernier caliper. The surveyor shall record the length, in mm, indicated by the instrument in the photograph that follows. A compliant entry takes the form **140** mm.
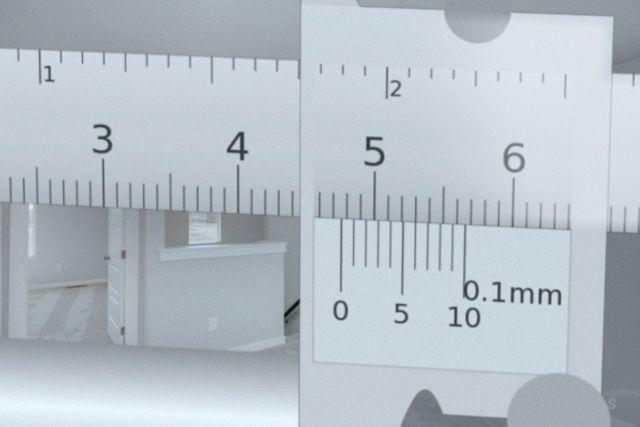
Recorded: **47.6** mm
